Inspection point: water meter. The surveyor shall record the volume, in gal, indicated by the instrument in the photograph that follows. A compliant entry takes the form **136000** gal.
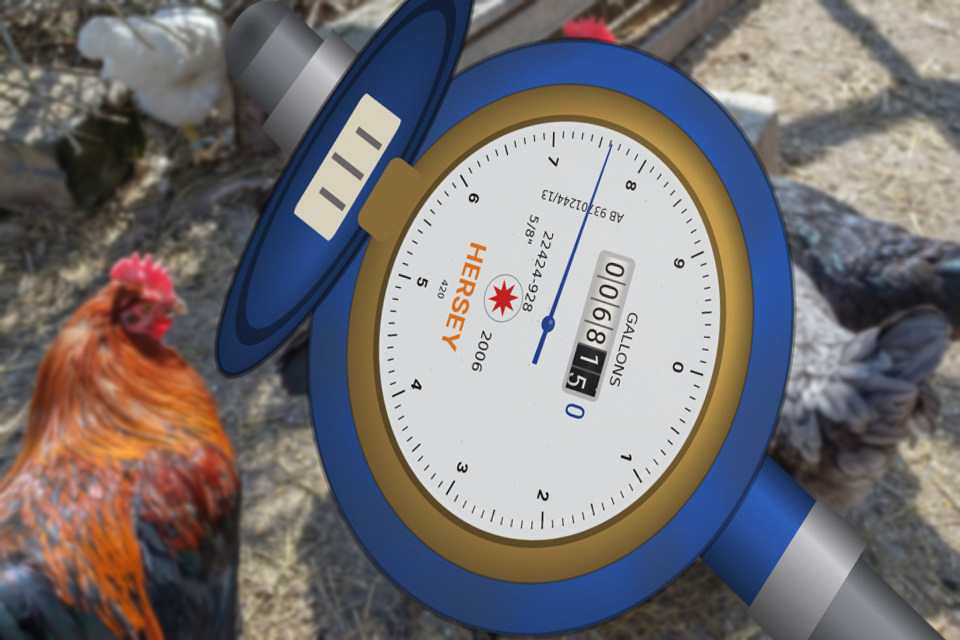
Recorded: **68147.6** gal
